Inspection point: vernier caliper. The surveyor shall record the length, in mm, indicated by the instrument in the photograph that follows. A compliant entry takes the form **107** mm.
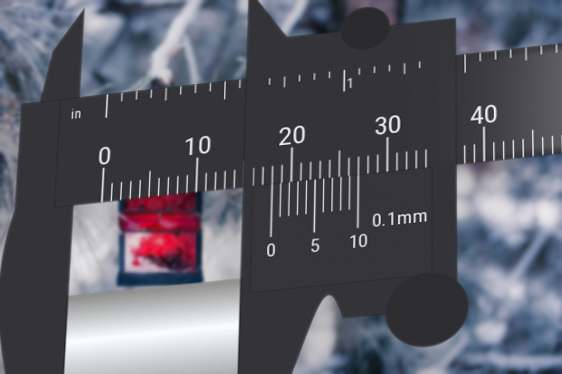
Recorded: **18.0** mm
